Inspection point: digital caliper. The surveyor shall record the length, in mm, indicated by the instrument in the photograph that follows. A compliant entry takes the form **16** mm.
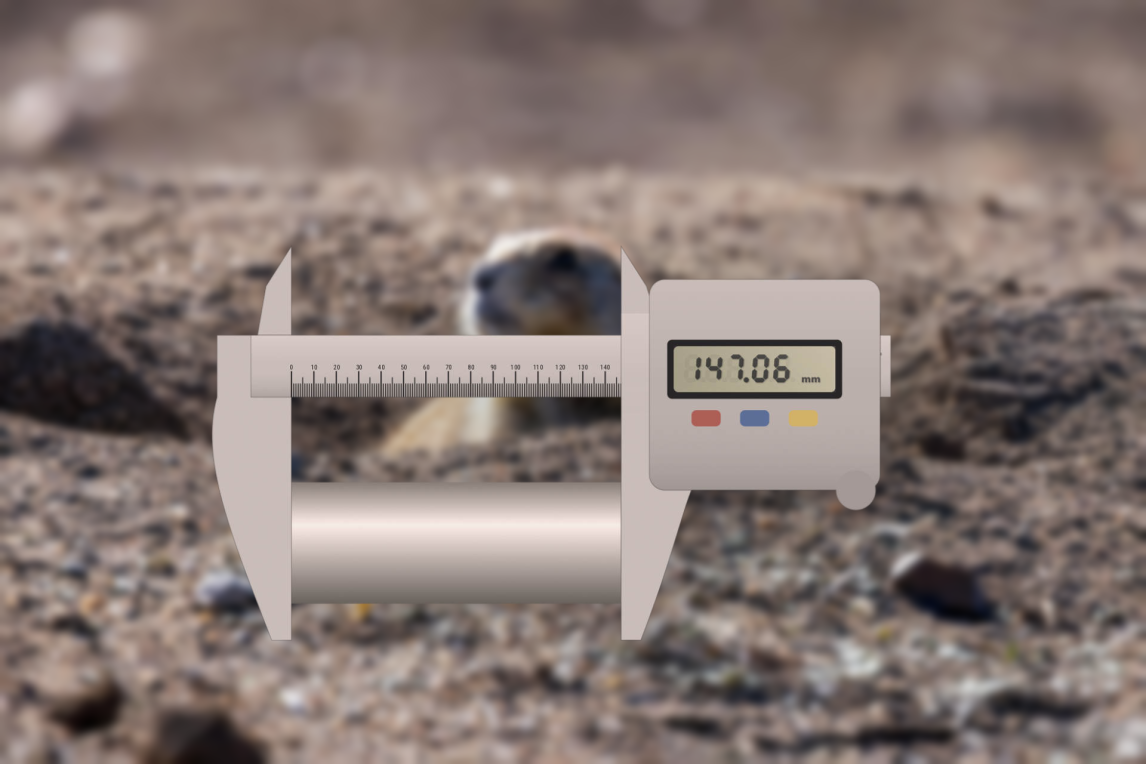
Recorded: **147.06** mm
